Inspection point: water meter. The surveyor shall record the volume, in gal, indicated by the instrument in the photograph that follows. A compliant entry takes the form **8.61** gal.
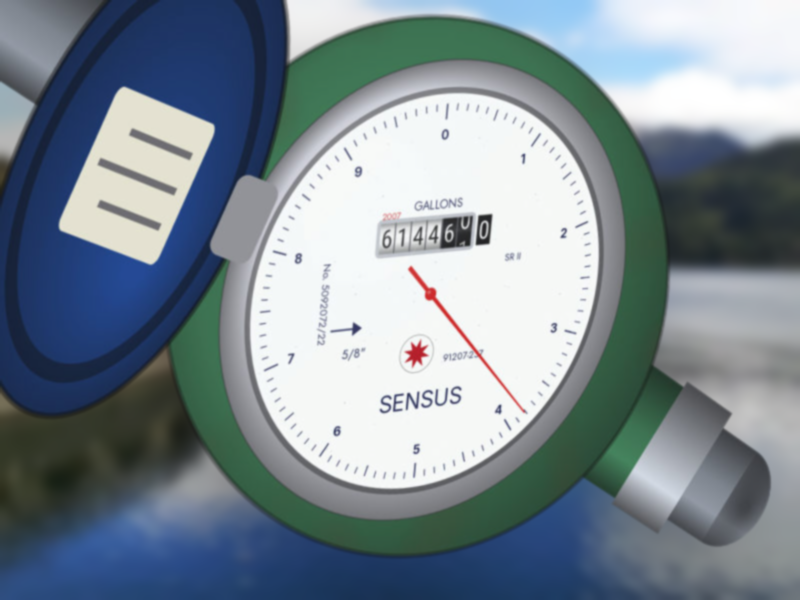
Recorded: **6144603.8** gal
